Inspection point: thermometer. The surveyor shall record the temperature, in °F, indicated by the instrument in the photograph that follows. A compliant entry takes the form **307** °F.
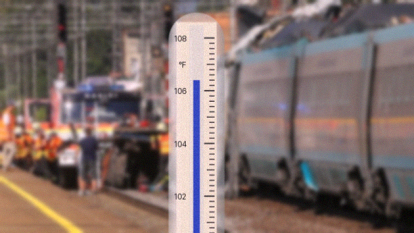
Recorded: **106.4** °F
